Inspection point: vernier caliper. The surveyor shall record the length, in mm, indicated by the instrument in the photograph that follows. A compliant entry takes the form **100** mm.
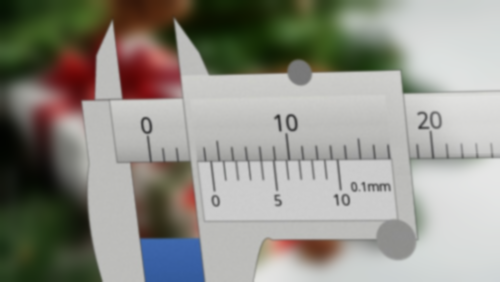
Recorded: **4.4** mm
